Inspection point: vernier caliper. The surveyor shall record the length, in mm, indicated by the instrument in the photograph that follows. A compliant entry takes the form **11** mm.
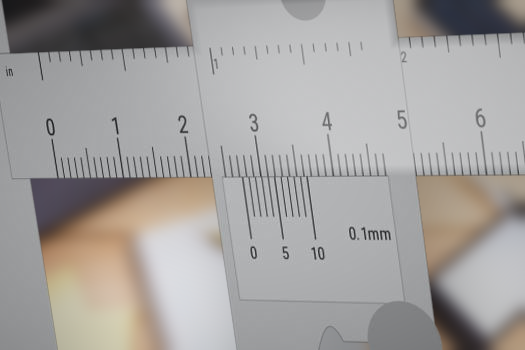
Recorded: **27.4** mm
